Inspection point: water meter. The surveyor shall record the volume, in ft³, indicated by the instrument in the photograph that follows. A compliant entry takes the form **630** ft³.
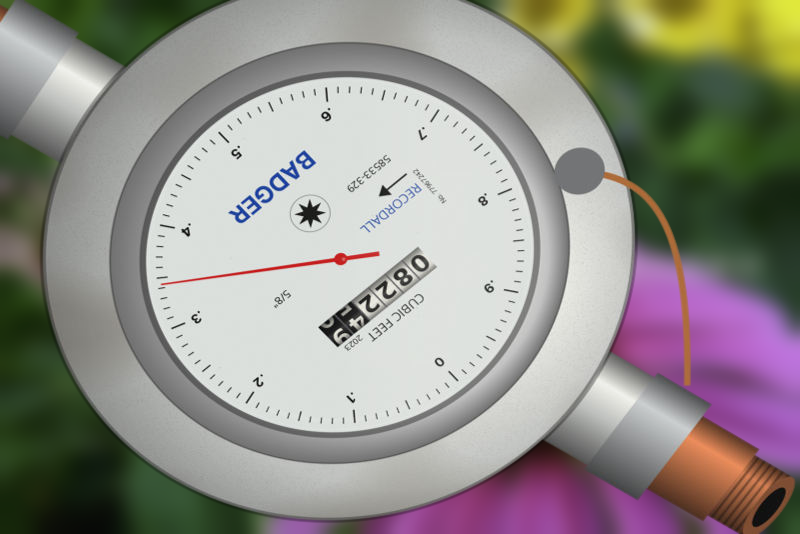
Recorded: **82249.34** ft³
